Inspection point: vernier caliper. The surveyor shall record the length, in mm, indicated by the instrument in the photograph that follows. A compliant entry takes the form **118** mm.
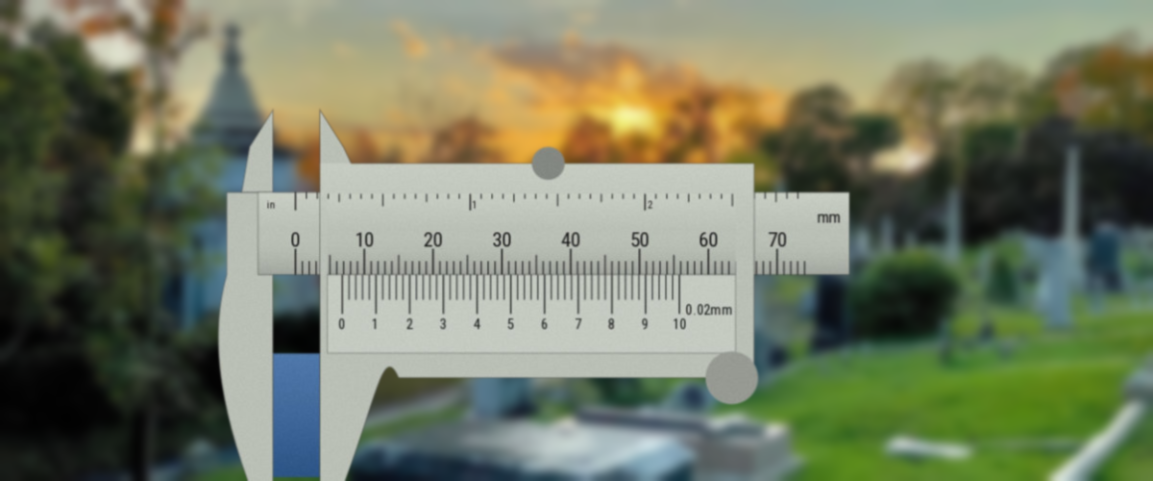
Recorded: **6.8** mm
